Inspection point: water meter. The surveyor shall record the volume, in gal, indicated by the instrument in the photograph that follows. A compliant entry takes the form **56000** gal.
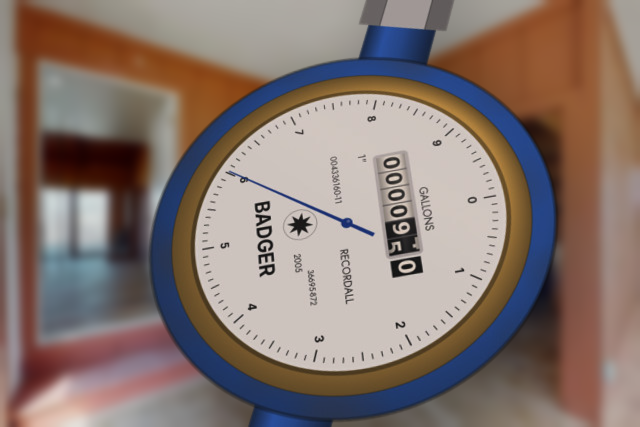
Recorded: **946.0** gal
